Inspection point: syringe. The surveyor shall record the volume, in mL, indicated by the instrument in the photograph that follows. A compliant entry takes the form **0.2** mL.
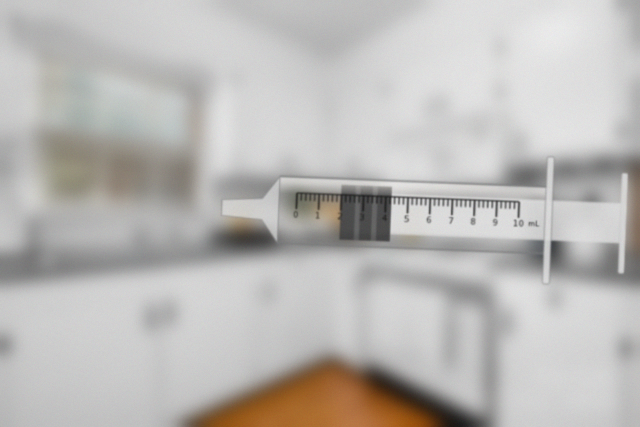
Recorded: **2** mL
